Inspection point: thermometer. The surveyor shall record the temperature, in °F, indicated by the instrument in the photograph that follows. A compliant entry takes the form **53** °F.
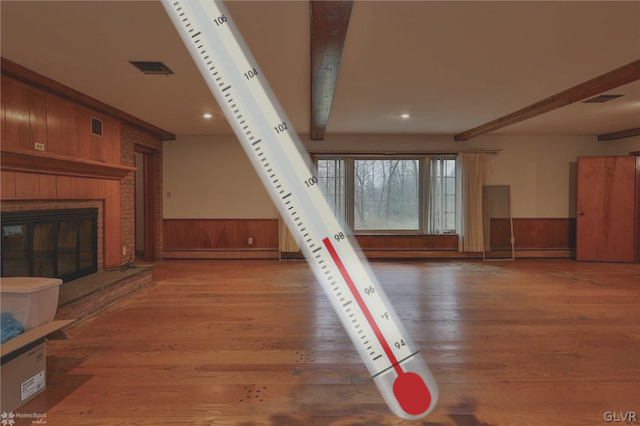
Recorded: **98.2** °F
